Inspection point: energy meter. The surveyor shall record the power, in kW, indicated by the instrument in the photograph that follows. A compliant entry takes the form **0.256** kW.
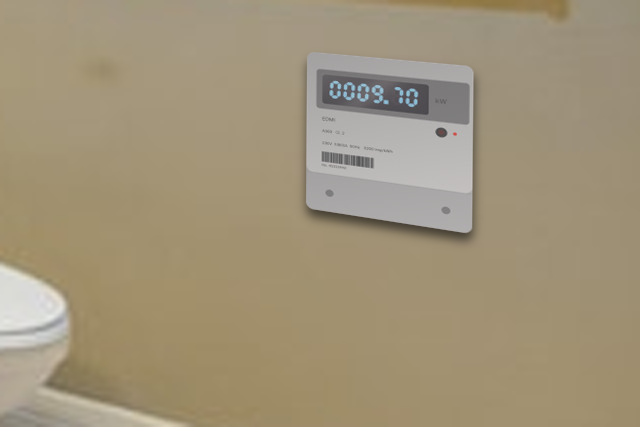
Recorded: **9.70** kW
